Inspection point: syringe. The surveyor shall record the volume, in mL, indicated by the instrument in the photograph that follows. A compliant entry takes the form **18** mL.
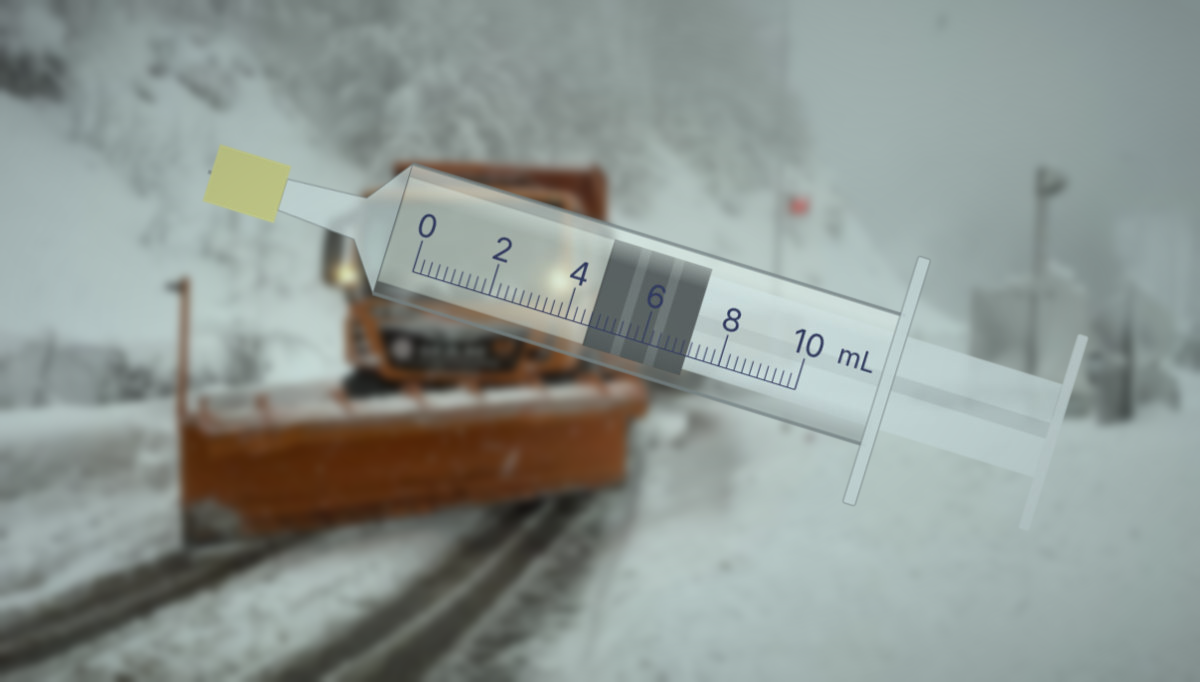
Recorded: **4.6** mL
